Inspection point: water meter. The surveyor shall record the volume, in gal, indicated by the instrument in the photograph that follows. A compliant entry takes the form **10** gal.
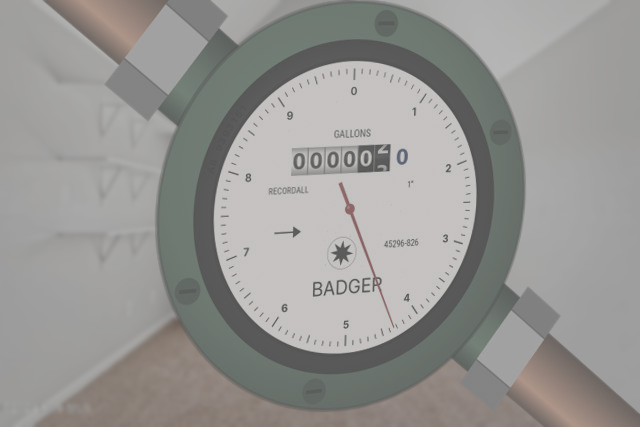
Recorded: **24.3** gal
